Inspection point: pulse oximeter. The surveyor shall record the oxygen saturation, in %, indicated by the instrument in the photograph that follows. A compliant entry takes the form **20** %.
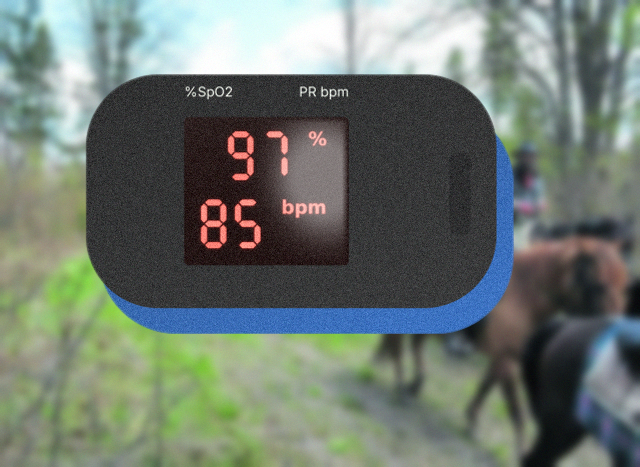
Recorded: **97** %
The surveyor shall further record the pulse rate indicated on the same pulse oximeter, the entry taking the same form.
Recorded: **85** bpm
